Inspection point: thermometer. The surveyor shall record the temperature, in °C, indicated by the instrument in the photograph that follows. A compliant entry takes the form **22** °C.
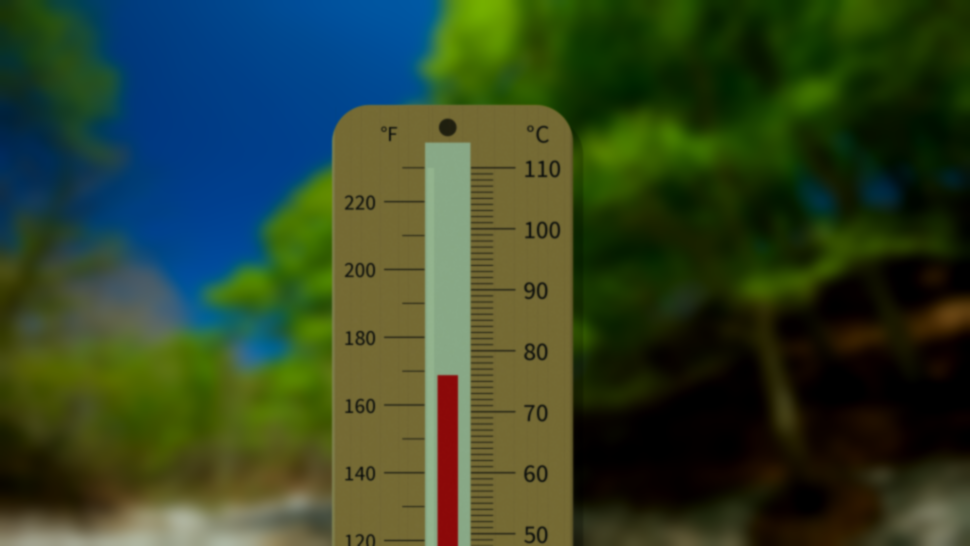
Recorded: **76** °C
